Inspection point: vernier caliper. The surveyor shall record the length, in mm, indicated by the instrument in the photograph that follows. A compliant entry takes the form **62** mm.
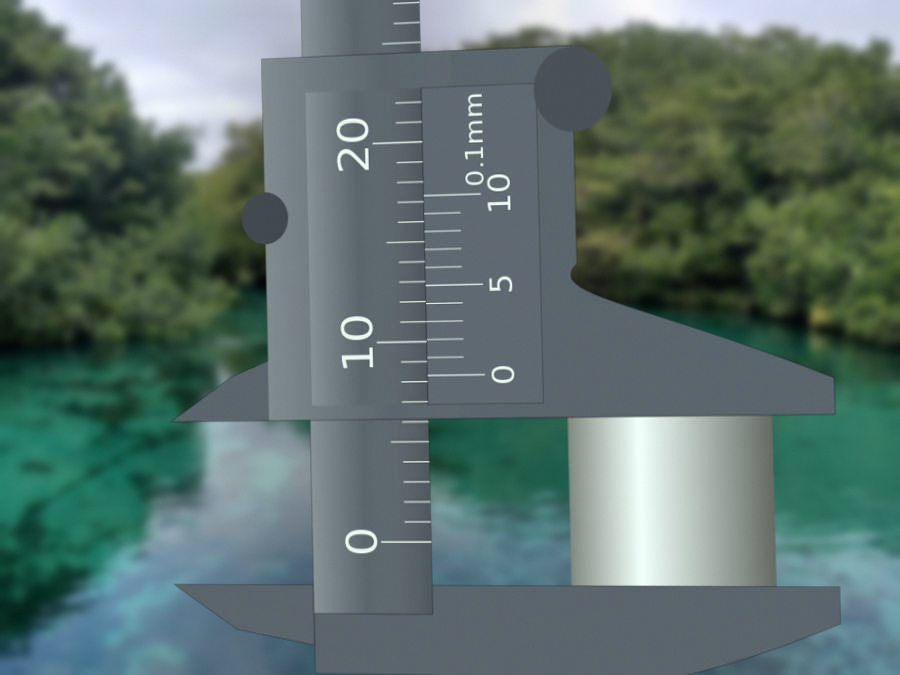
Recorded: **8.3** mm
